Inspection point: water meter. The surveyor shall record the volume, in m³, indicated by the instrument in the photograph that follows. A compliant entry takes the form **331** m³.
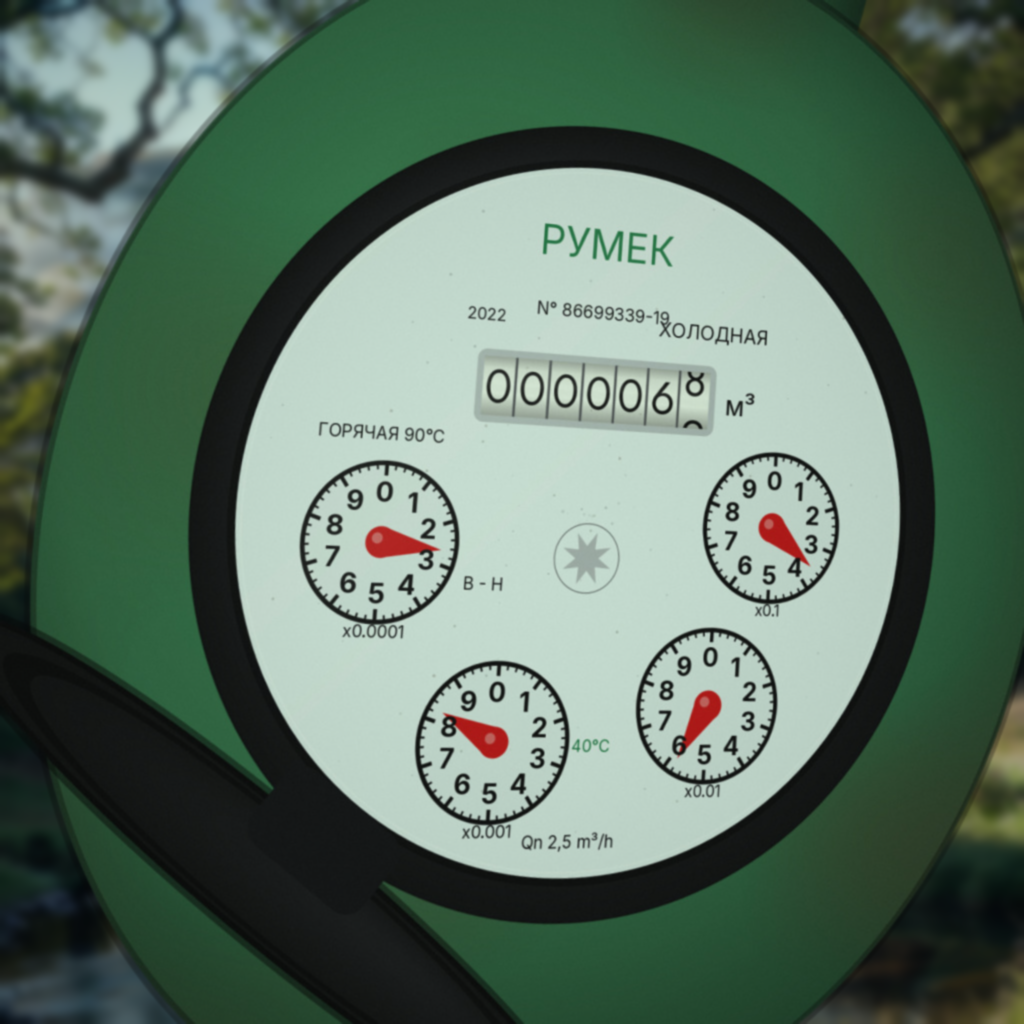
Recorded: **68.3582** m³
